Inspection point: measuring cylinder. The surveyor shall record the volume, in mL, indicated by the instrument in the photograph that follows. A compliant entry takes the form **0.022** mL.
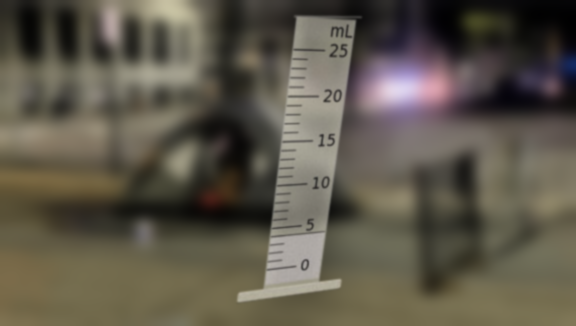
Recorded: **4** mL
